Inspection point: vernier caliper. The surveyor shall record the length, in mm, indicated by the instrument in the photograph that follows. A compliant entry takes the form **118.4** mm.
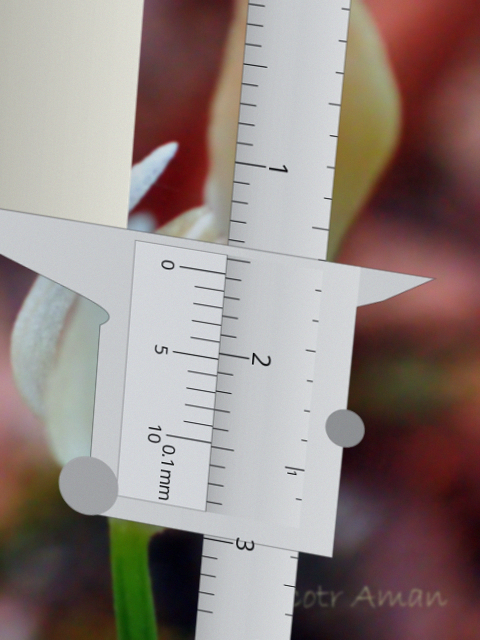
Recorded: **15.8** mm
